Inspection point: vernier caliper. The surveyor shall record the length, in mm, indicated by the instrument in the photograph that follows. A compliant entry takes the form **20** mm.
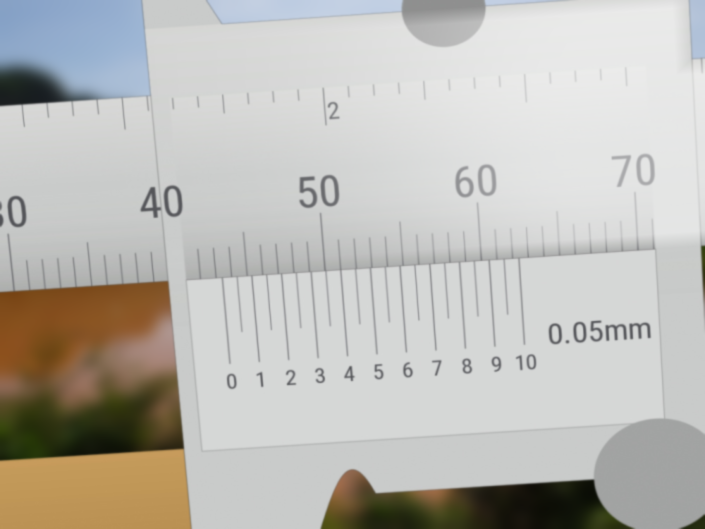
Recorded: **43.4** mm
